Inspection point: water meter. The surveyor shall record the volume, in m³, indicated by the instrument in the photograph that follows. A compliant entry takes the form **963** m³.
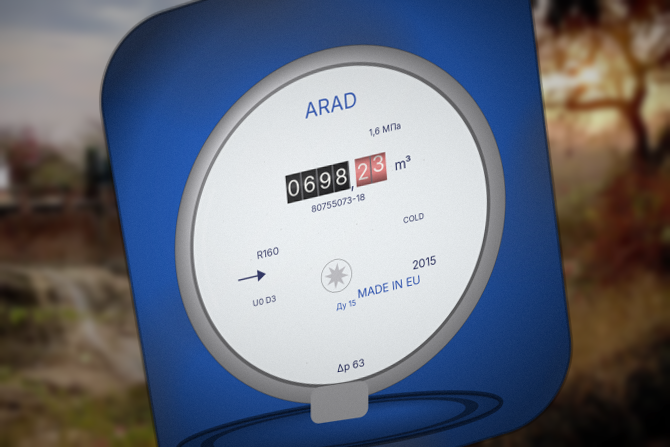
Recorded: **698.23** m³
